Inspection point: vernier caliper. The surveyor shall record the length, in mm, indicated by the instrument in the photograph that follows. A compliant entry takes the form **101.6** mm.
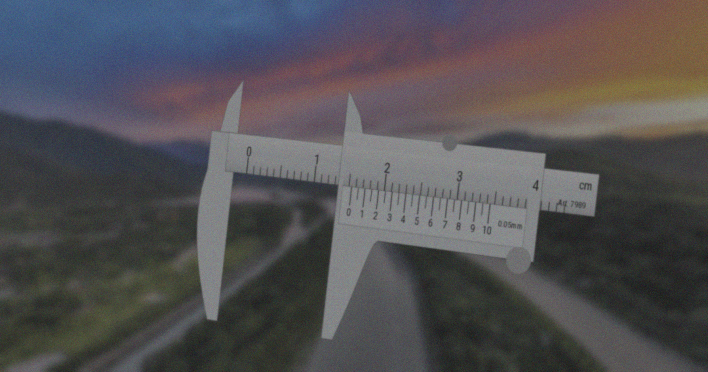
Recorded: **15.4** mm
